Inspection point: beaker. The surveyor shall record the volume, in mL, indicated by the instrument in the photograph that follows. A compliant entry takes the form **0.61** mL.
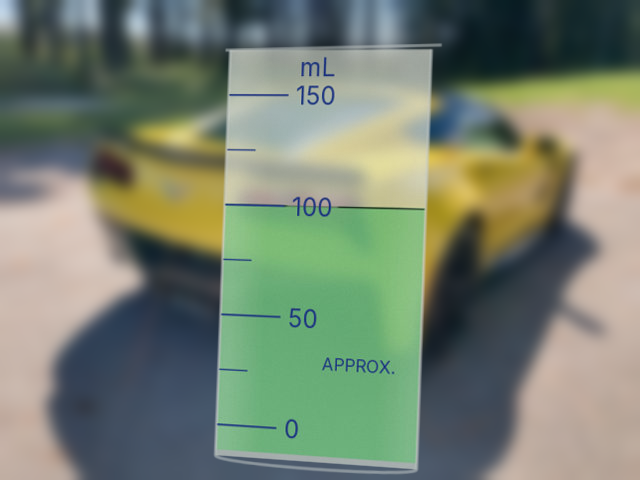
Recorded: **100** mL
